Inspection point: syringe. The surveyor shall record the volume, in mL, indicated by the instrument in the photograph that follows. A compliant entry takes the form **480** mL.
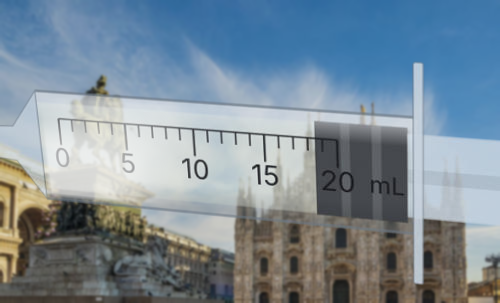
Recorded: **18.5** mL
